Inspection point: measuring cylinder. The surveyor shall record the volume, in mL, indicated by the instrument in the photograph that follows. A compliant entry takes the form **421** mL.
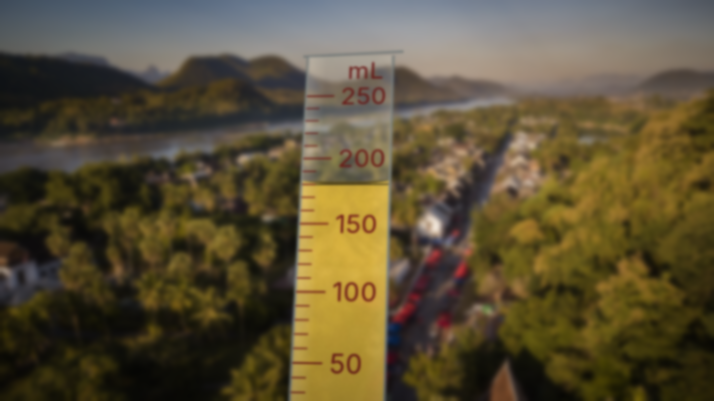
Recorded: **180** mL
